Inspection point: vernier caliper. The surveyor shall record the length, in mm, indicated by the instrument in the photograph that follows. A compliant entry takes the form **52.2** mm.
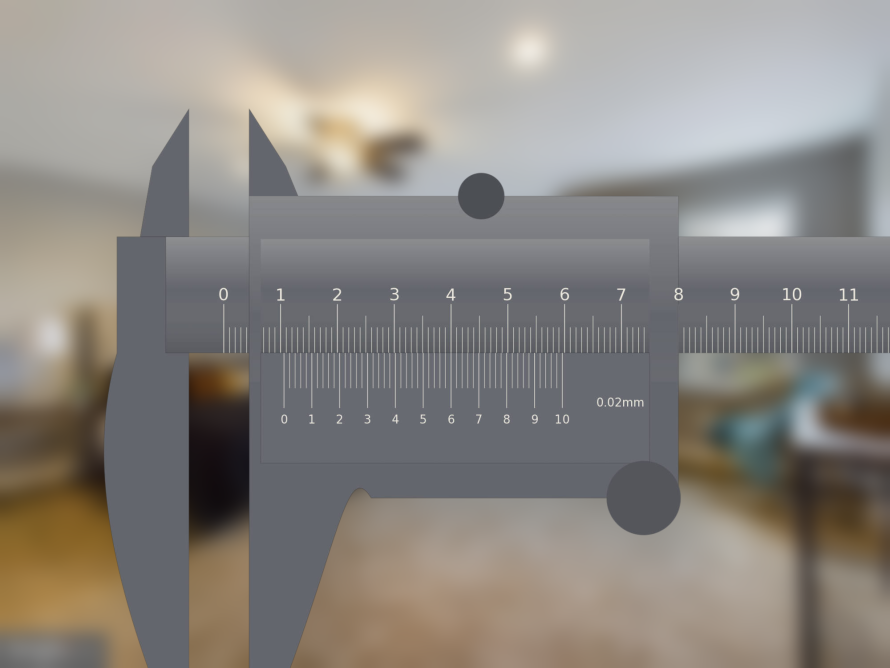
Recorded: **10.6** mm
